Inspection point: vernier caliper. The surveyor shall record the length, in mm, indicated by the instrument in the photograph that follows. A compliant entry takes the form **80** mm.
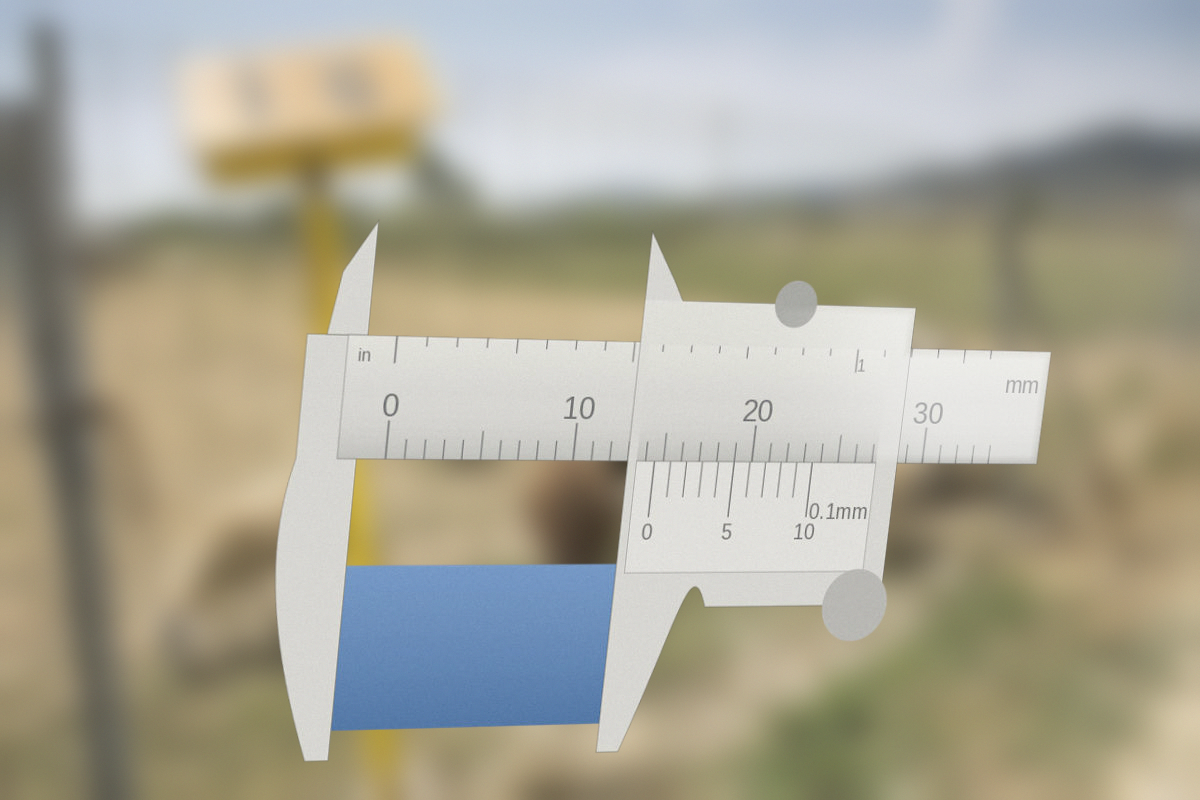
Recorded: **14.5** mm
